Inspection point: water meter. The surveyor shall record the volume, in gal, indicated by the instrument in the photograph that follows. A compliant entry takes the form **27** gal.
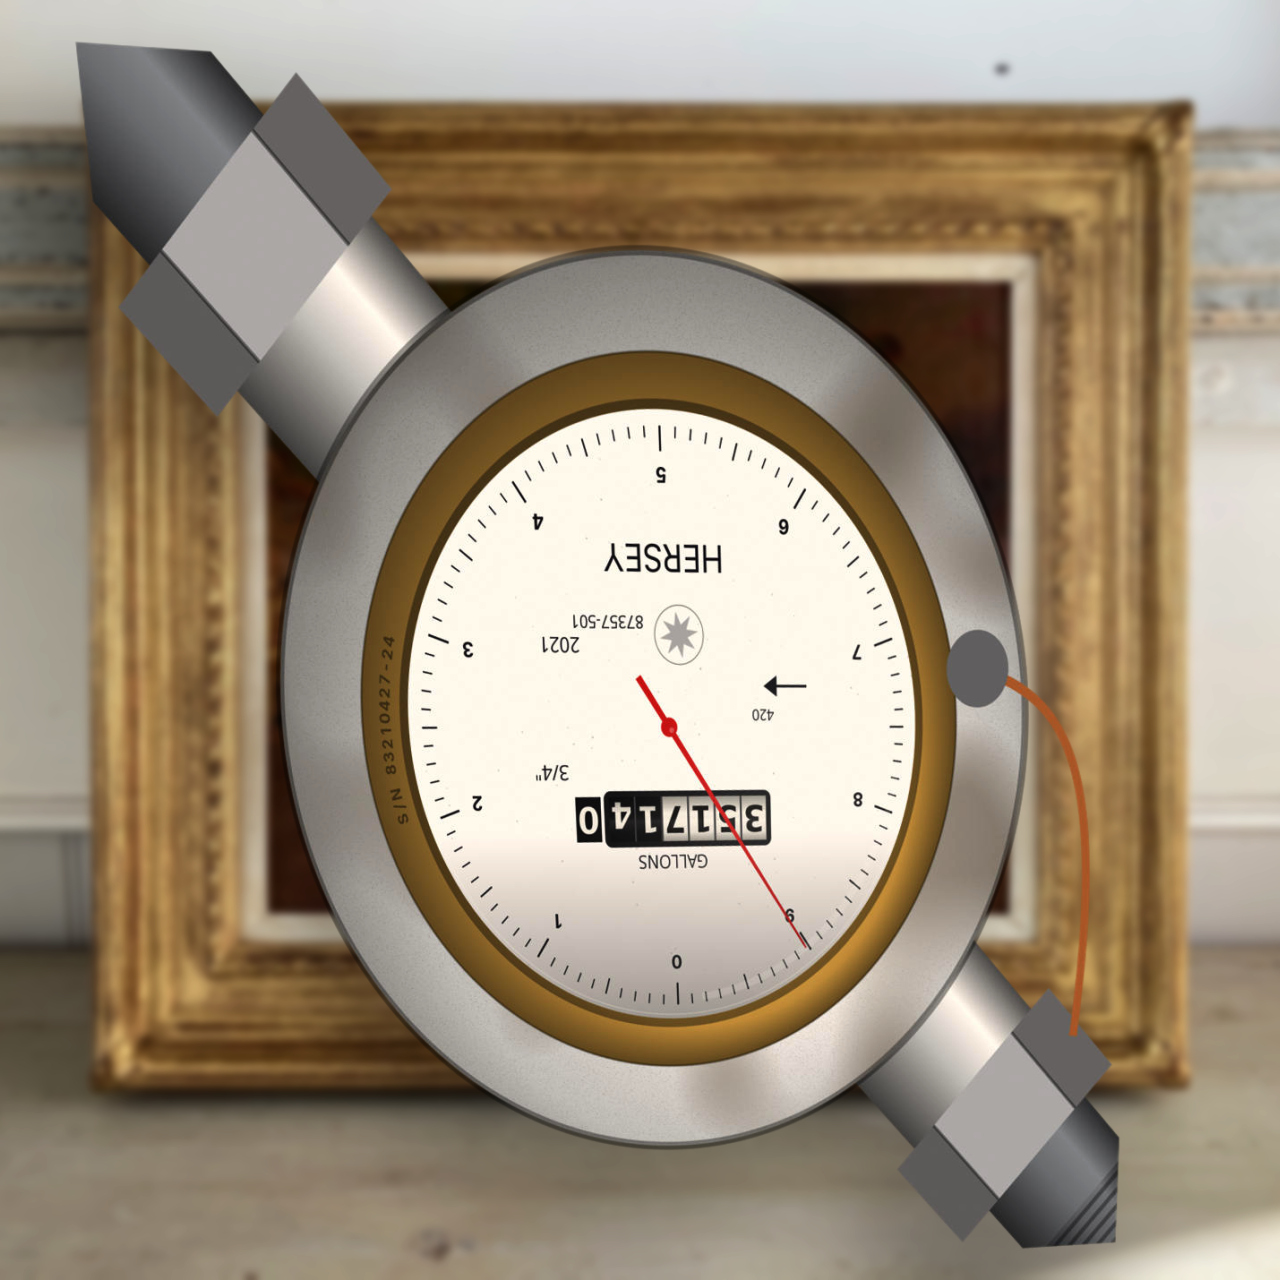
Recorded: **3517139.0** gal
